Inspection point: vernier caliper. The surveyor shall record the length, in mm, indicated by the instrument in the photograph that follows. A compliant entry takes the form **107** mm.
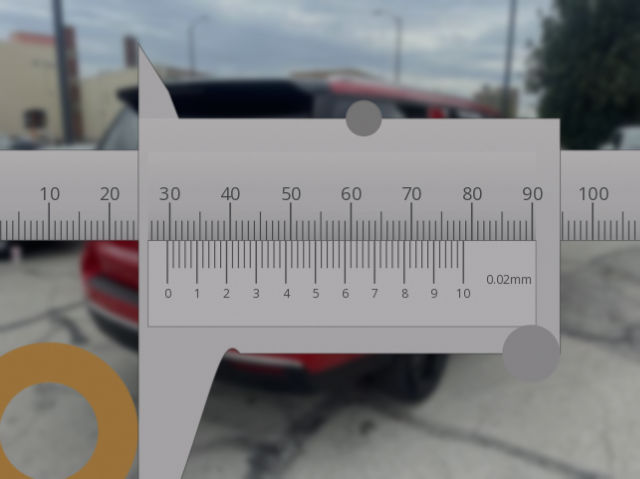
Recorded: **29.6** mm
